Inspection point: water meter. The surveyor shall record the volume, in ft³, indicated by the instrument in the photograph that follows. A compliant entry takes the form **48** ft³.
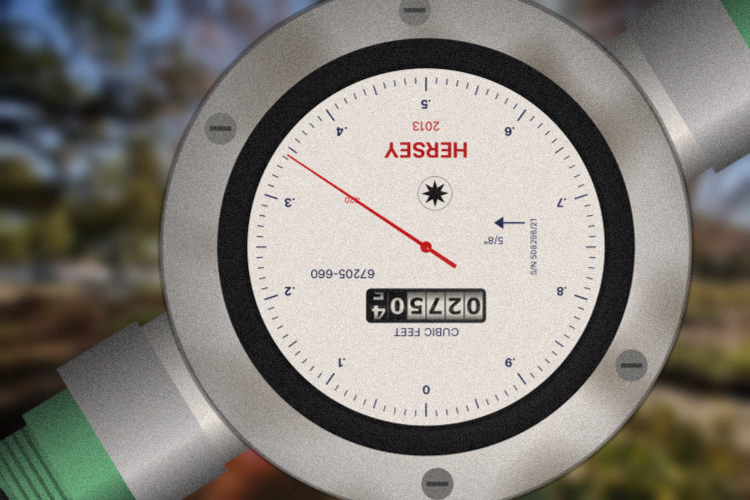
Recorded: **27504.34** ft³
